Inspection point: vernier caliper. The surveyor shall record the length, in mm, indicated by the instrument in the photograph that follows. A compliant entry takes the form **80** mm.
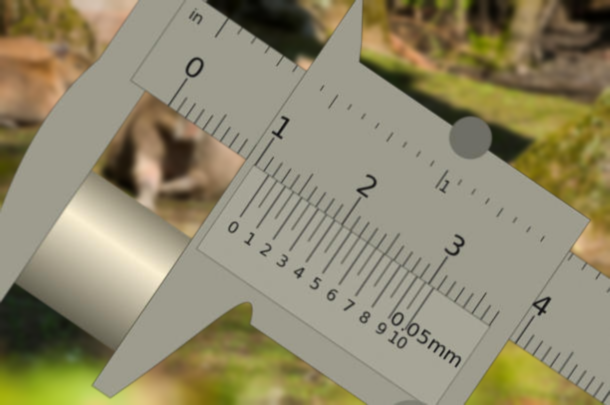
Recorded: **11.6** mm
